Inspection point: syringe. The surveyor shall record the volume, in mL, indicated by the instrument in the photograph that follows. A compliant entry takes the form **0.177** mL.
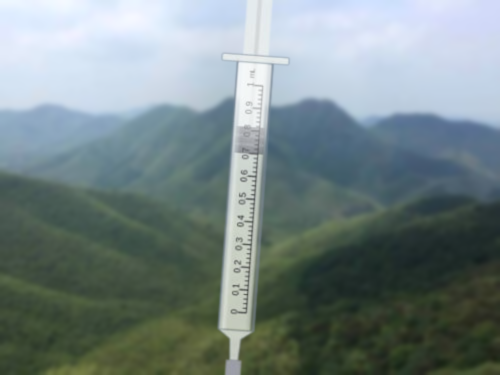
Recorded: **0.7** mL
